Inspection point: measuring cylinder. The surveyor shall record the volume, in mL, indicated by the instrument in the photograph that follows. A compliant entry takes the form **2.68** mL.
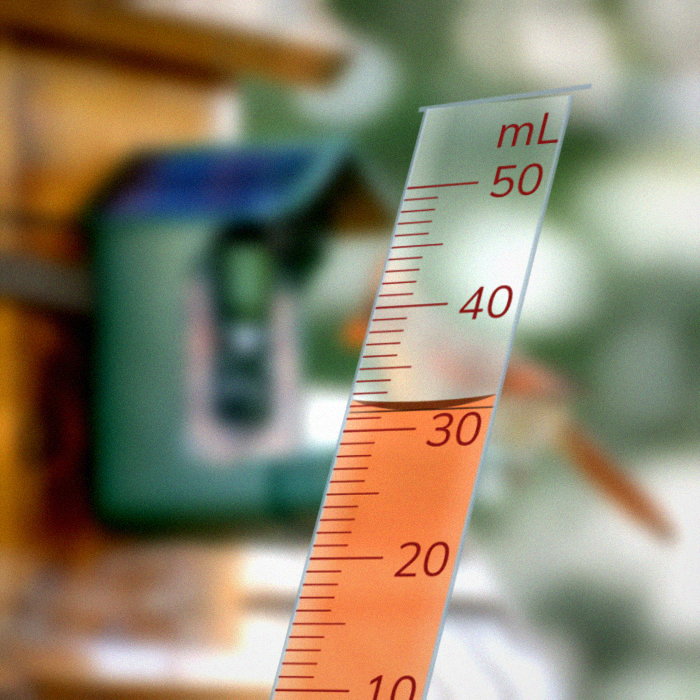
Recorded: **31.5** mL
